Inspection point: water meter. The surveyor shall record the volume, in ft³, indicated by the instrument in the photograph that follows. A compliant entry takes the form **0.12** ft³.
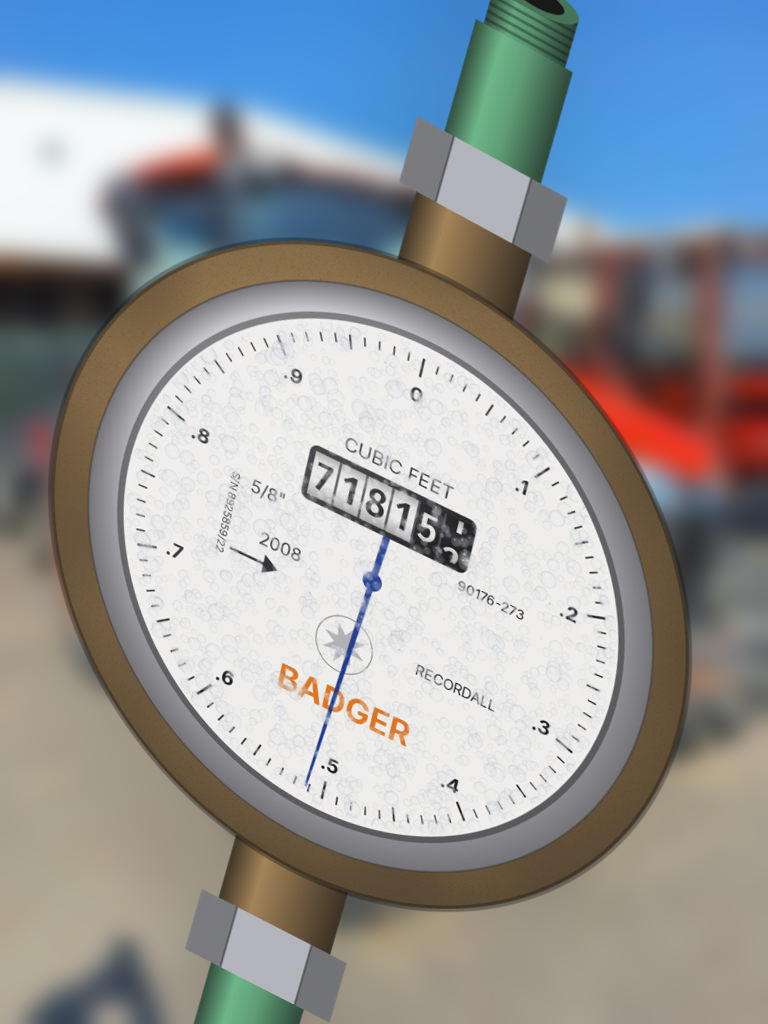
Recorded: **718151.51** ft³
